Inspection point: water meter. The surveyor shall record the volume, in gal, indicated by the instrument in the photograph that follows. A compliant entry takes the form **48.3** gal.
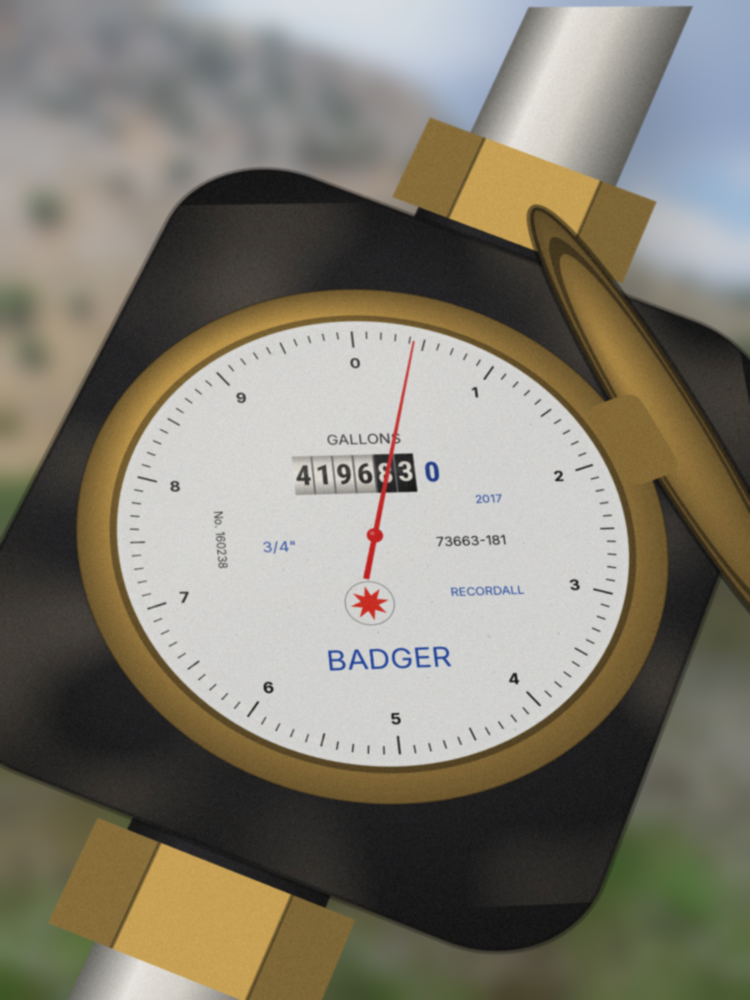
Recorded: **4196830.4** gal
